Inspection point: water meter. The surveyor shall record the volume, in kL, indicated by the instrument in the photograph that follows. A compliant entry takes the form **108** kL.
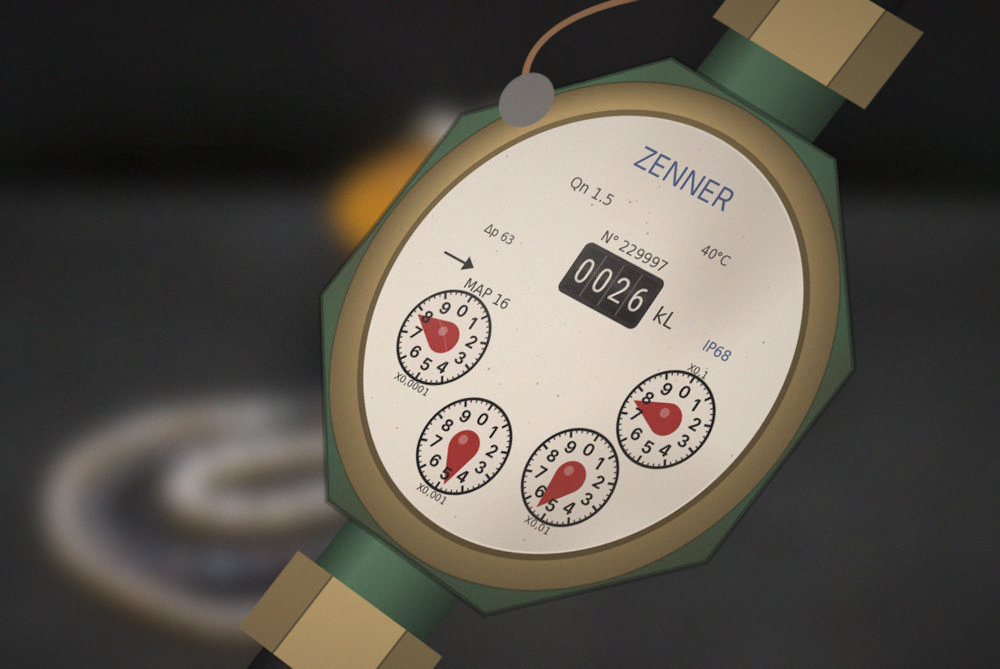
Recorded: **26.7547** kL
